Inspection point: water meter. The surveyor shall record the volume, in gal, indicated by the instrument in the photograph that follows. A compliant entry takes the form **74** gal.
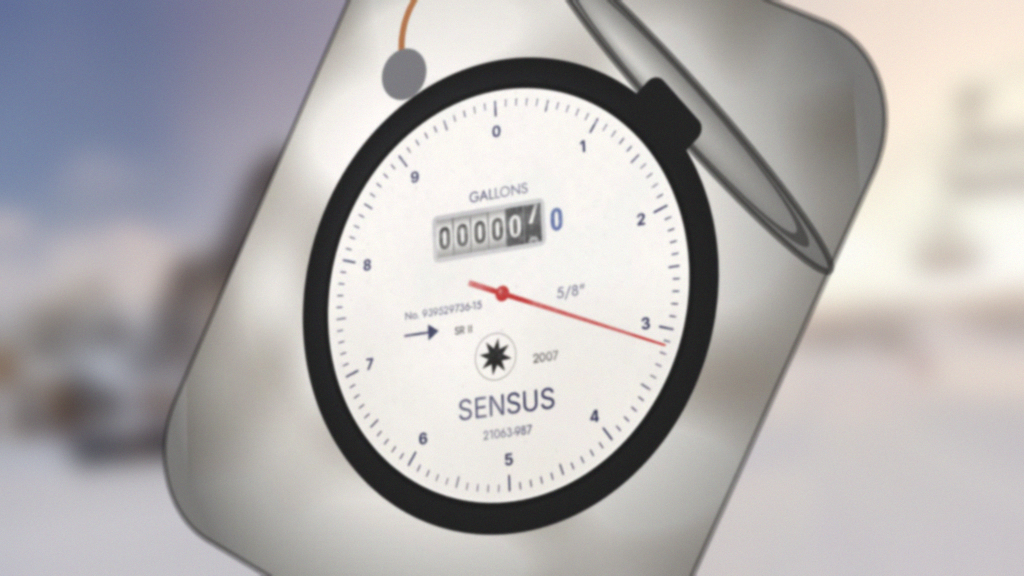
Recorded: **73.1** gal
